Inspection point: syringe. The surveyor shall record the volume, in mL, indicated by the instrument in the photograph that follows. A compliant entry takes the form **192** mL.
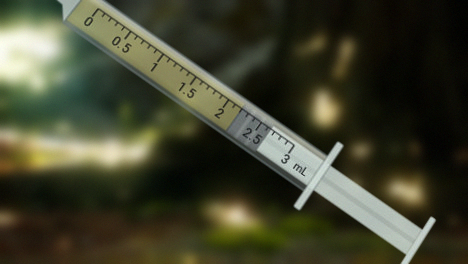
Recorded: **2.2** mL
